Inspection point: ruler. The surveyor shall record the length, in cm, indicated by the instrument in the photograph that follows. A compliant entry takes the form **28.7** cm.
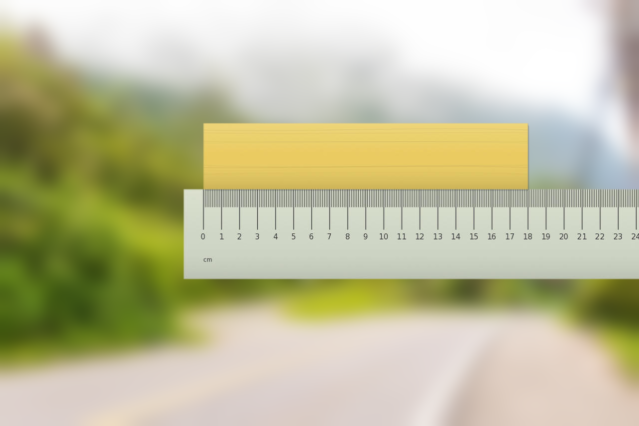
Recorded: **18** cm
